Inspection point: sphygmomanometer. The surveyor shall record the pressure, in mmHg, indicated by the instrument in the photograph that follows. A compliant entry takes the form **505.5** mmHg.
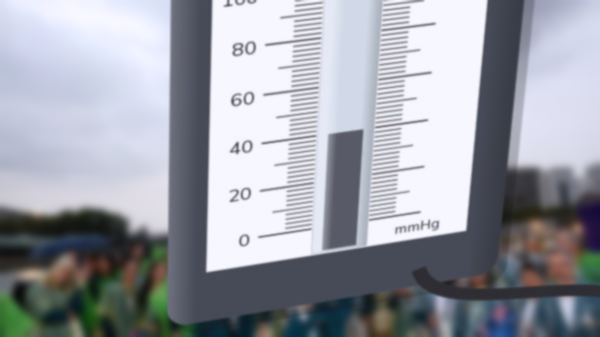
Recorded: **40** mmHg
